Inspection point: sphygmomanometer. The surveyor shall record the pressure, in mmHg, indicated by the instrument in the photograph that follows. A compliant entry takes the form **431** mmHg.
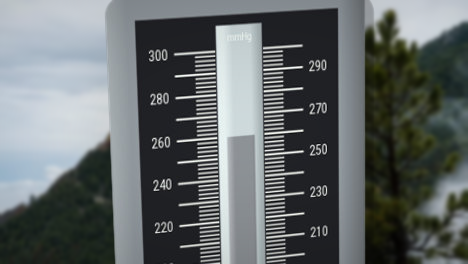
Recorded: **260** mmHg
